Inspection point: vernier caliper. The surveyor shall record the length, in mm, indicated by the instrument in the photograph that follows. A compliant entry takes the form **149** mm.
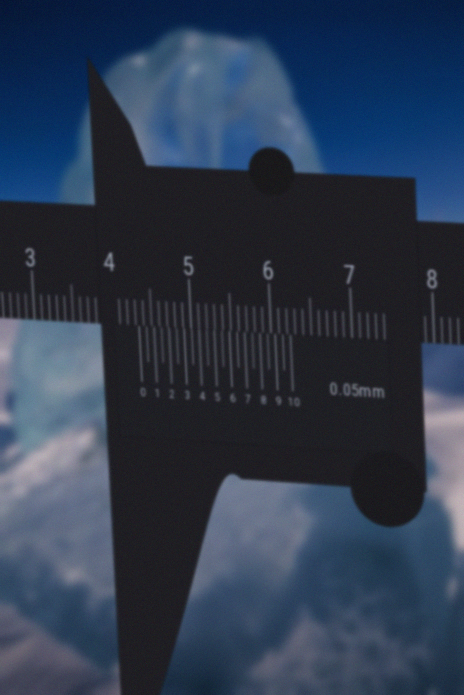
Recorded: **43.4** mm
